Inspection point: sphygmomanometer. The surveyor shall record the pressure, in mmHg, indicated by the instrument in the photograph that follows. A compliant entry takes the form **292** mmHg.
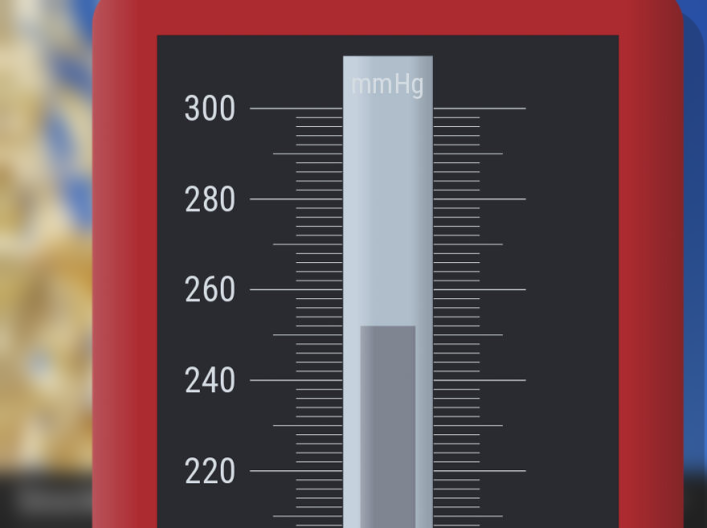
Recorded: **252** mmHg
